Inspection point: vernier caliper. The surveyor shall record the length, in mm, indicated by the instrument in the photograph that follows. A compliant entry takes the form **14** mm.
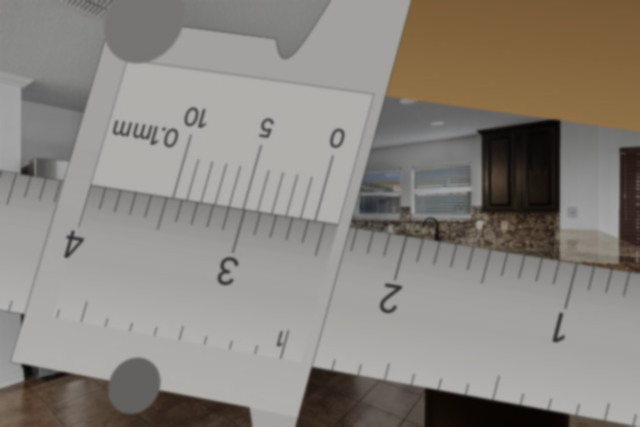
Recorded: **25.6** mm
